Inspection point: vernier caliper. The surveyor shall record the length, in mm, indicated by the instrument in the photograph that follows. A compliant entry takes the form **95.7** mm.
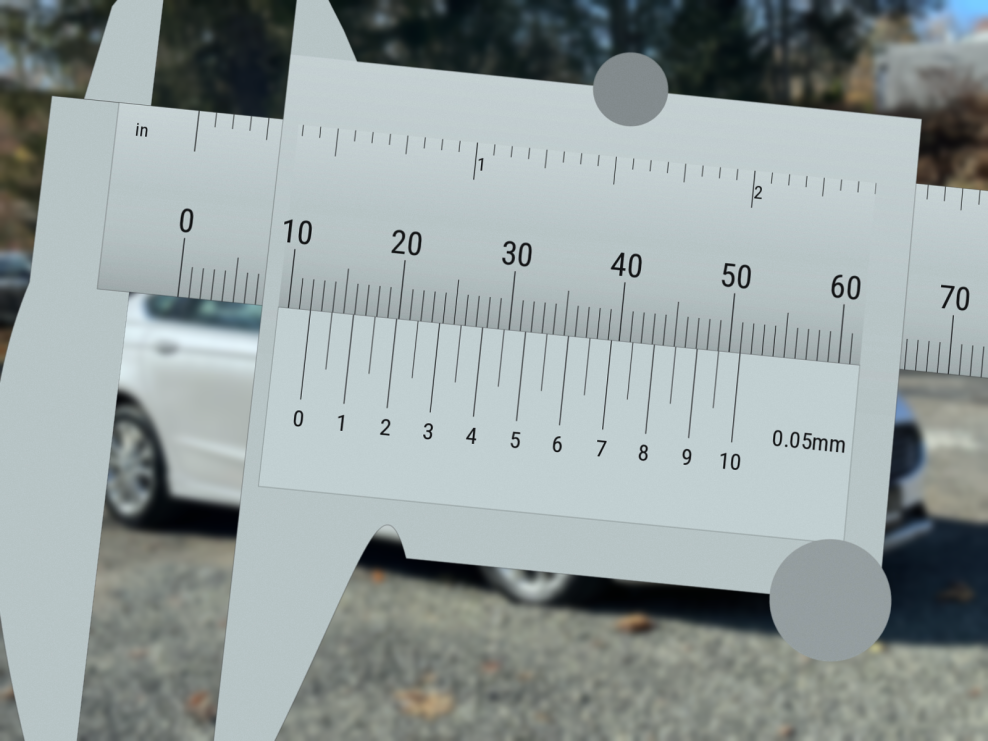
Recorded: **12.0** mm
